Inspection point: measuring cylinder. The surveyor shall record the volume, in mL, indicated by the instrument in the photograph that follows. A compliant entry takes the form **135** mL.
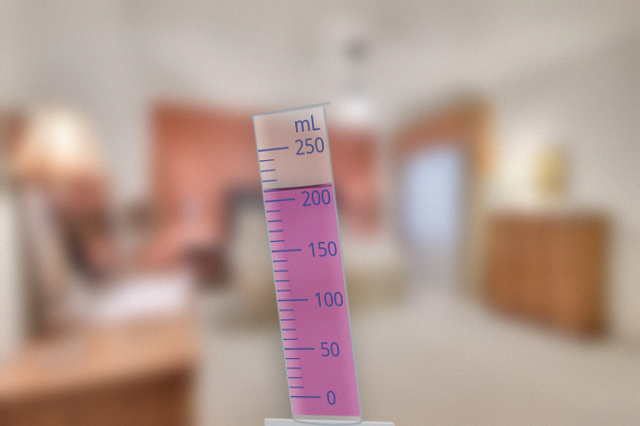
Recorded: **210** mL
